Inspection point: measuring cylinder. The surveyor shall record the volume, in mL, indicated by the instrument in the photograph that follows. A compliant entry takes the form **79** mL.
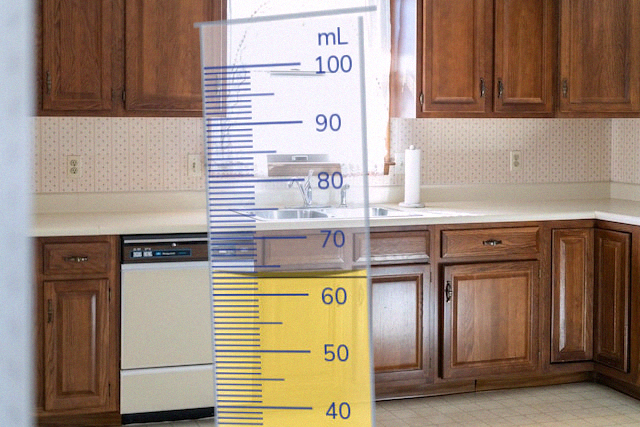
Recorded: **63** mL
